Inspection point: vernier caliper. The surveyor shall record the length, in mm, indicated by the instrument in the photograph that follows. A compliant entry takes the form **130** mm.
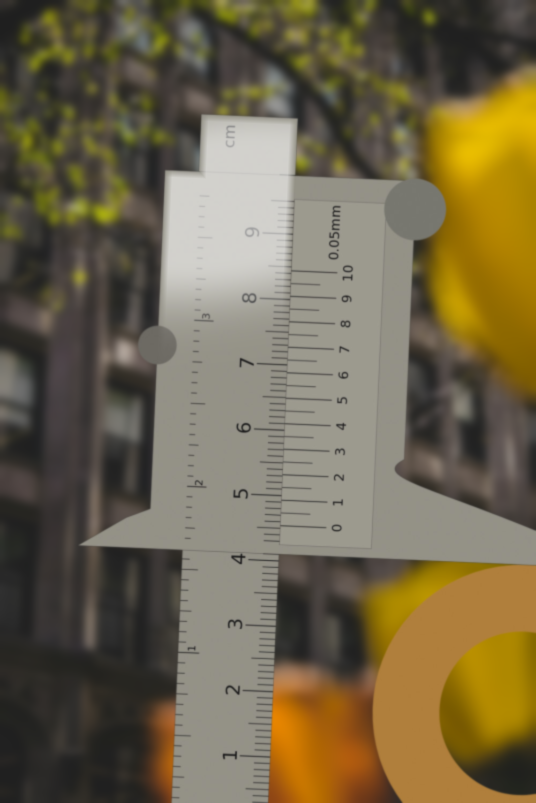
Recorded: **45.4** mm
